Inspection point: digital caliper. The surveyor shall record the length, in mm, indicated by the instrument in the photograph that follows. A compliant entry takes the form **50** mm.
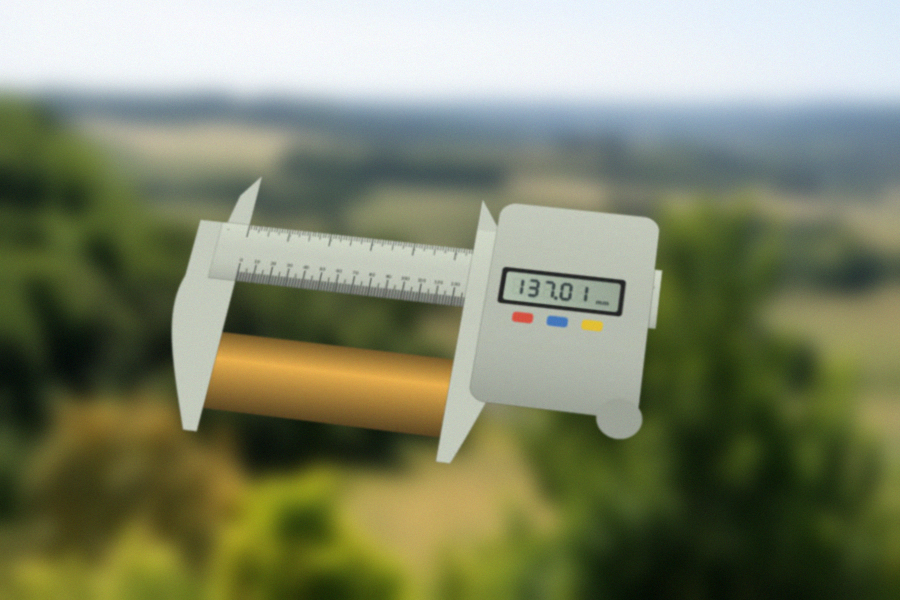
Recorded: **137.01** mm
